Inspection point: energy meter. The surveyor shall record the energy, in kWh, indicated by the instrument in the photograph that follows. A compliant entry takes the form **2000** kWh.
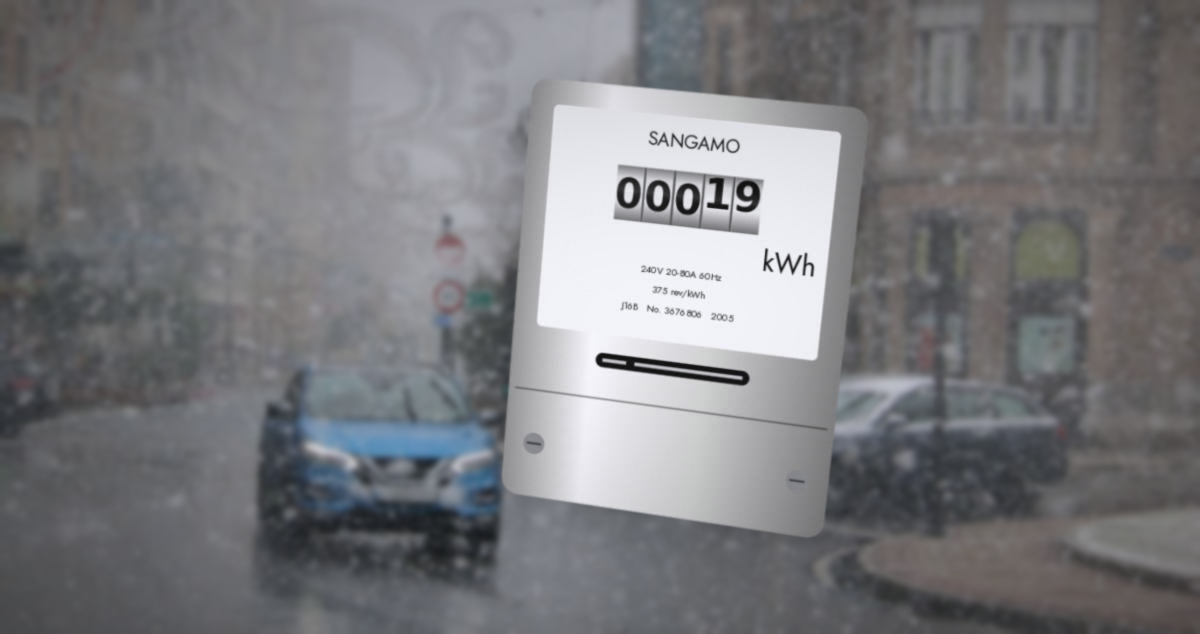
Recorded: **19** kWh
